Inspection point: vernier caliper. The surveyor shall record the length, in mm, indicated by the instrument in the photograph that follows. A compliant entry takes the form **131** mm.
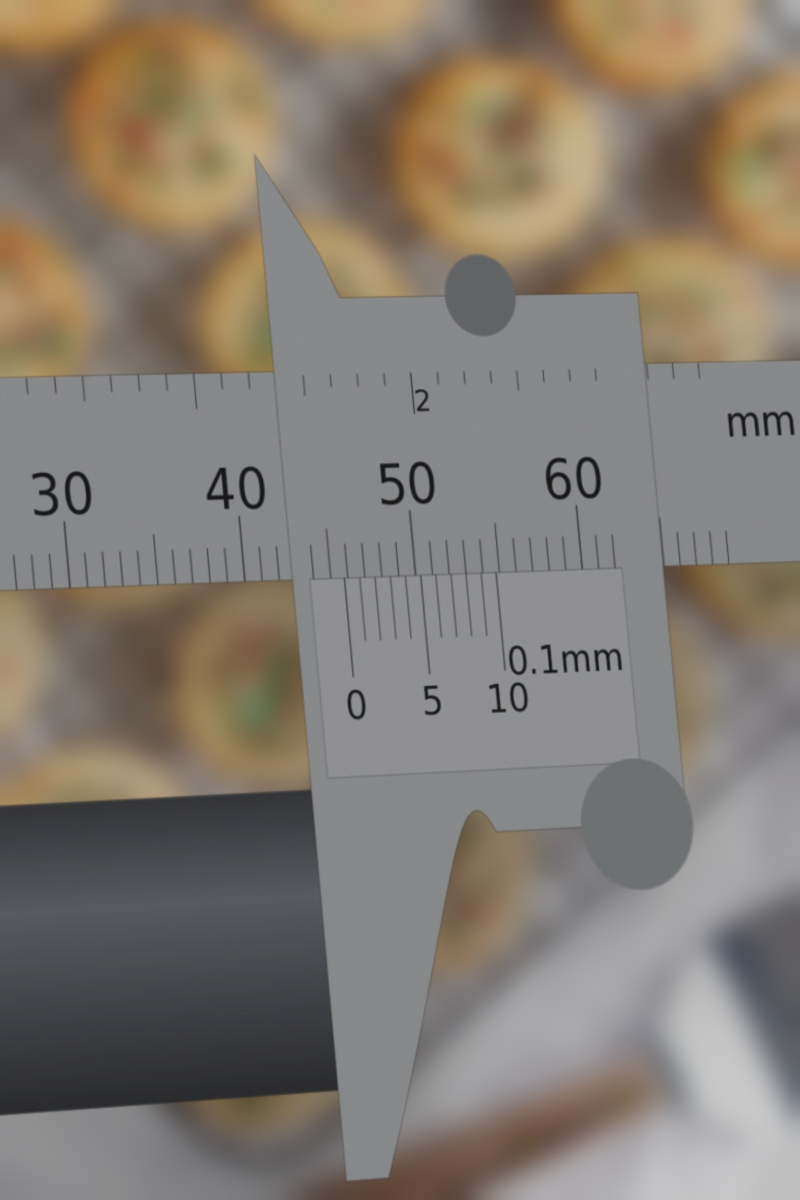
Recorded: **45.8** mm
